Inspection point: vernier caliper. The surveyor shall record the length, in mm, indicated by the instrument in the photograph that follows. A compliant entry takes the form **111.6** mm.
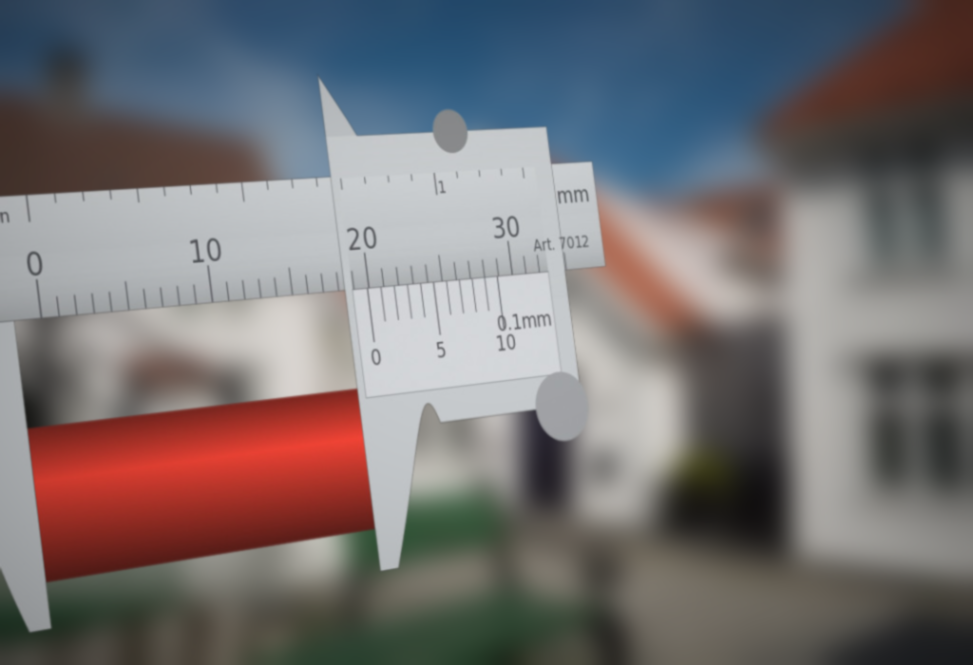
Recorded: **19.9** mm
